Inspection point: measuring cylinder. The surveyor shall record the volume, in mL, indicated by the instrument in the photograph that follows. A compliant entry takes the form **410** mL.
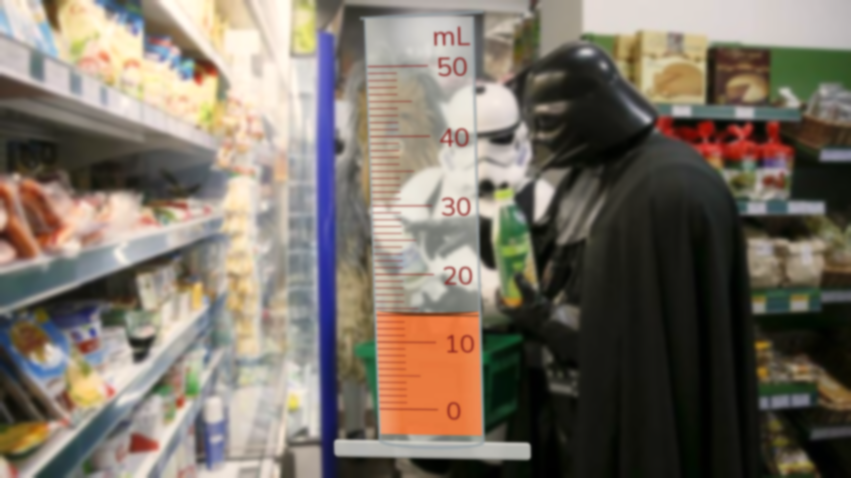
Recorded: **14** mL
